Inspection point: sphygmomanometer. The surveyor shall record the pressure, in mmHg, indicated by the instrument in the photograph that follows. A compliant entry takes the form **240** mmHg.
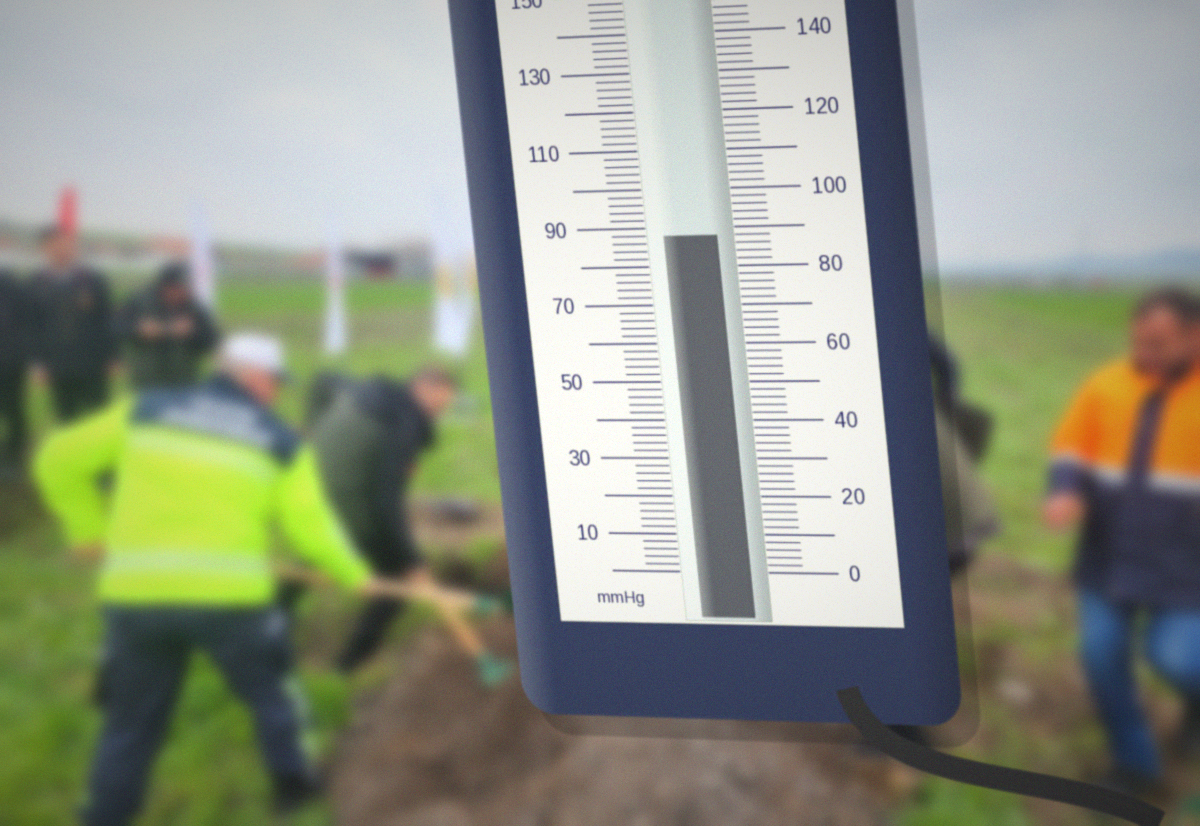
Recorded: **88** mmHg
